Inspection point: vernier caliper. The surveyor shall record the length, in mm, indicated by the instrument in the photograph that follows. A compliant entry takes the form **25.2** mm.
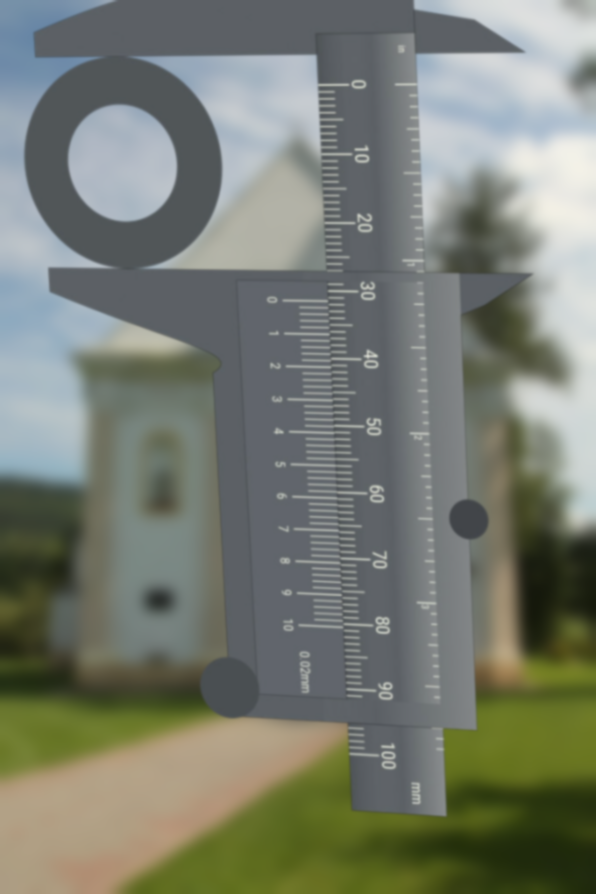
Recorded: **31.5** mm
